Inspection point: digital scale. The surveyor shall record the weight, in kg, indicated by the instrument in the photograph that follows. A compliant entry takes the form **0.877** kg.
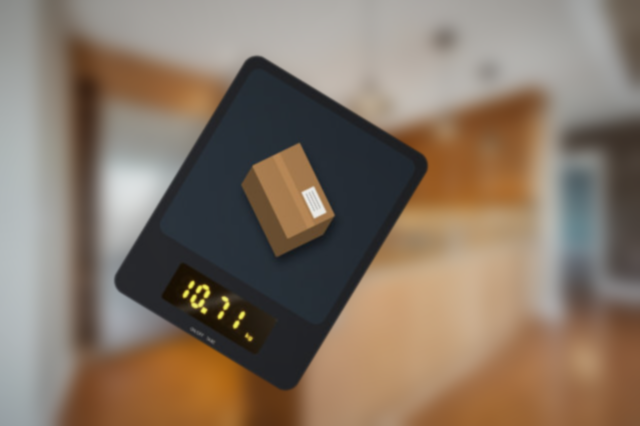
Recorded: **10.71** kg
